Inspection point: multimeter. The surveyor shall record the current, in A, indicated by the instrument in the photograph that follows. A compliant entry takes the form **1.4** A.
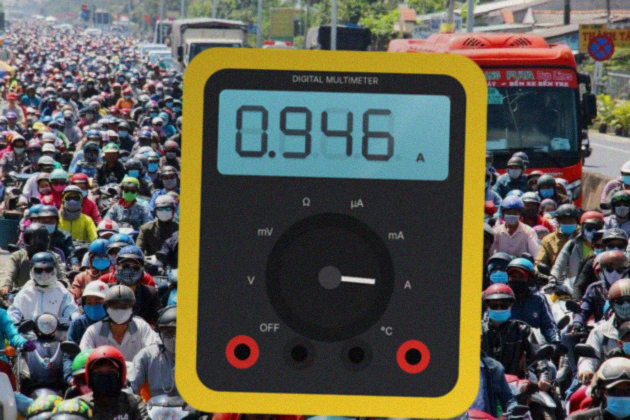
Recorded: **0.946** A
